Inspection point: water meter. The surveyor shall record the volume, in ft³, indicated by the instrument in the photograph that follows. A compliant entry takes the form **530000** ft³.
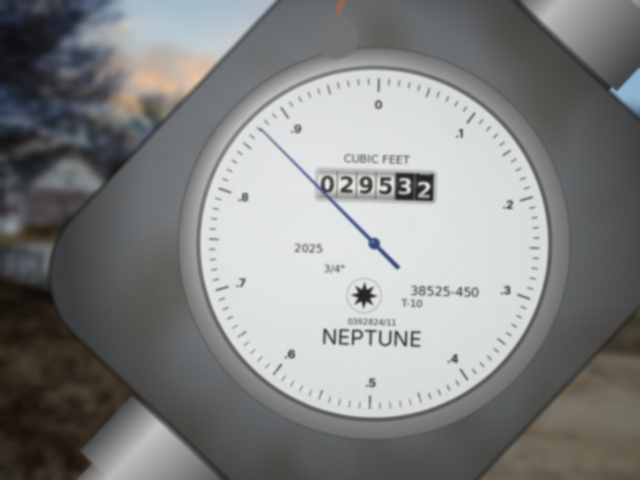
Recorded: **29531.87** ft³
